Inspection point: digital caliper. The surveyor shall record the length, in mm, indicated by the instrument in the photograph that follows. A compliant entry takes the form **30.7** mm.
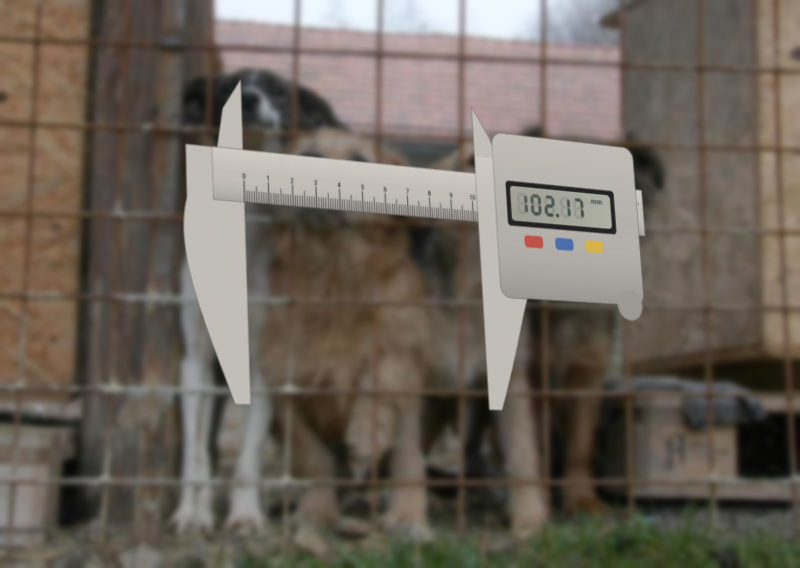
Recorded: **102.17** mm
